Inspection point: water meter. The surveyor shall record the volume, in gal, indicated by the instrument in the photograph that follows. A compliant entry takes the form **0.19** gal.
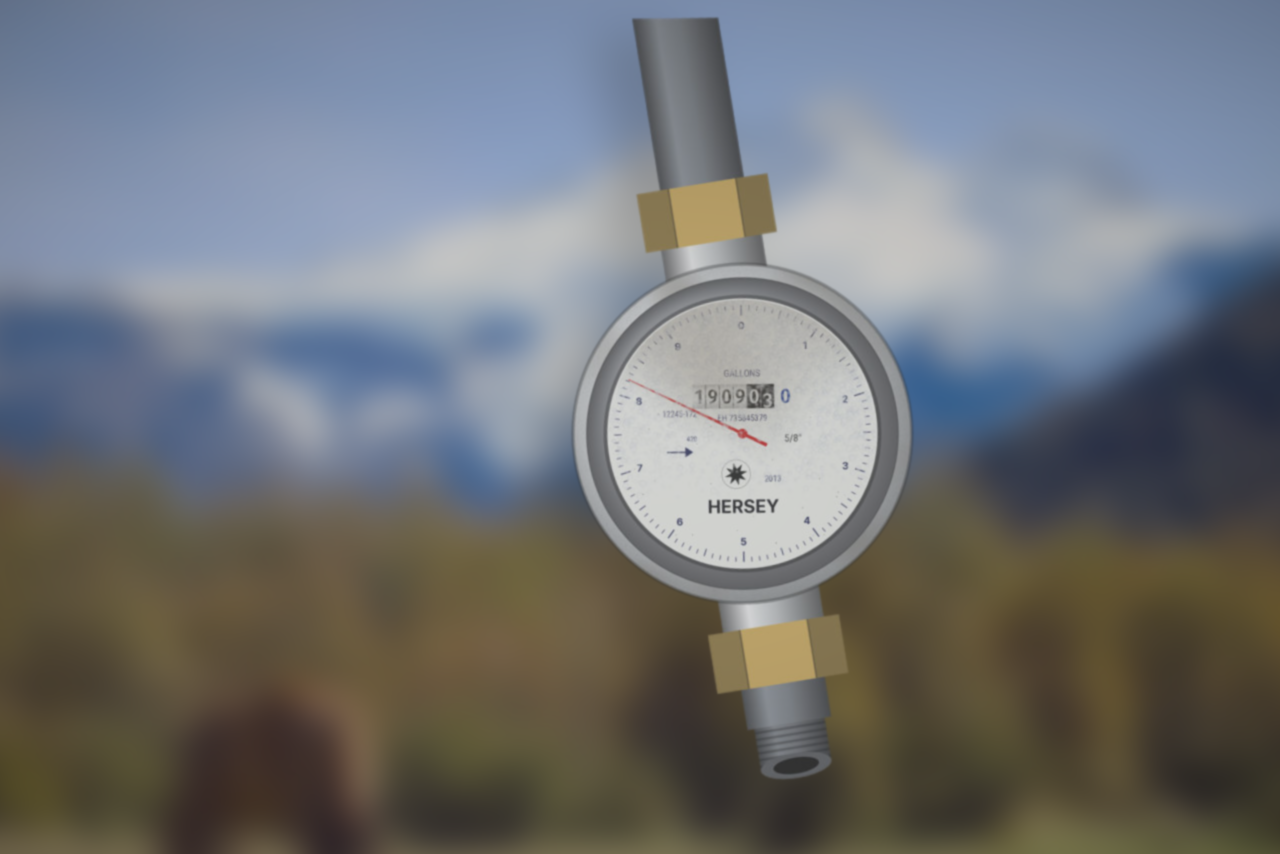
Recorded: **1909028.2** gal
